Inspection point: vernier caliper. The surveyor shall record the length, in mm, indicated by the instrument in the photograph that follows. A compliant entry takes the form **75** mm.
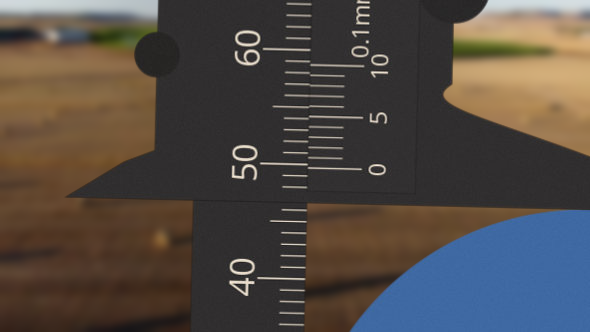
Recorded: **49.7** mm
